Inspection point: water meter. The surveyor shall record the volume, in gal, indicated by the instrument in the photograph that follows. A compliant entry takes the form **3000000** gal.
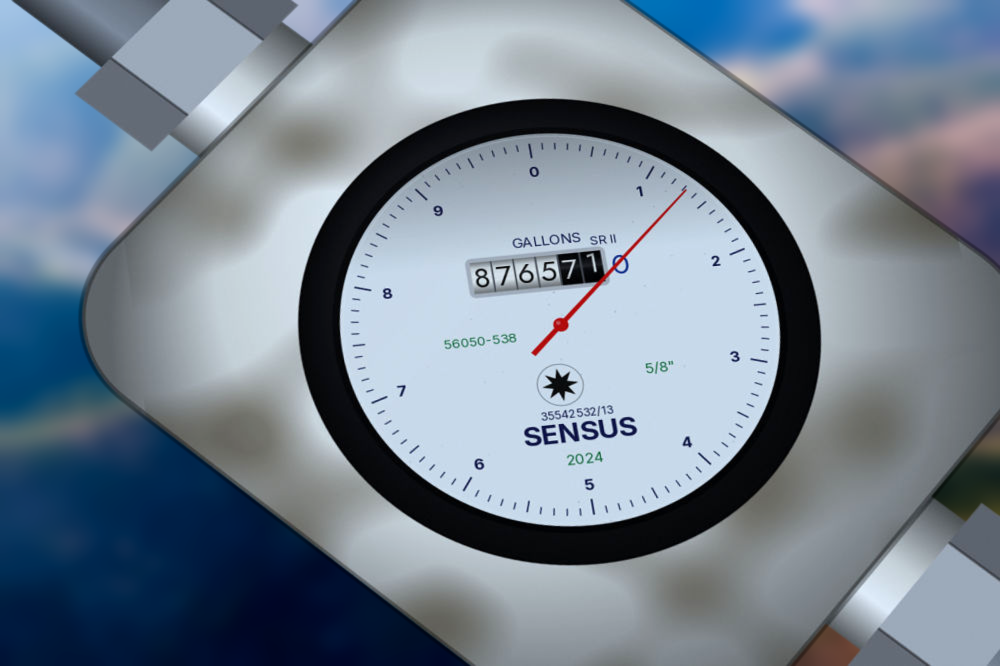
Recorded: **8765711.3** gal
